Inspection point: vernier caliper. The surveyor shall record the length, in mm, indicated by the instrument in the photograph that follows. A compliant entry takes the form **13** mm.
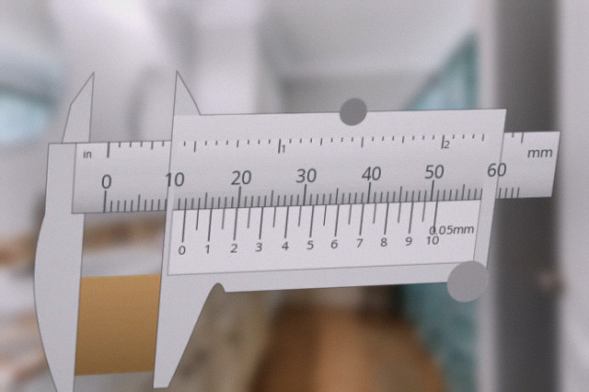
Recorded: **12.0** mm
